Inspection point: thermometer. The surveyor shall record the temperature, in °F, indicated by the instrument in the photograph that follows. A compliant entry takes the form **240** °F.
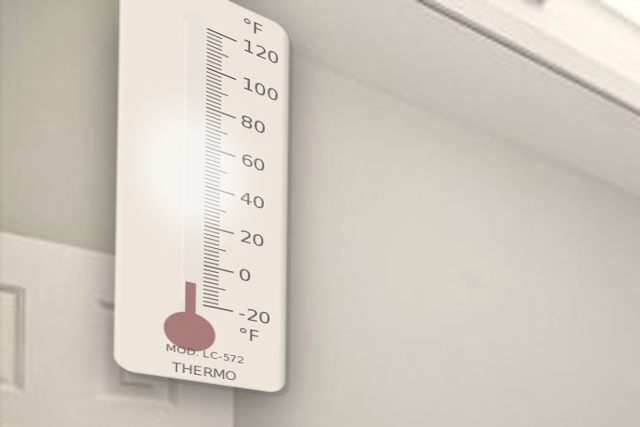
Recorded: **-10** °F
